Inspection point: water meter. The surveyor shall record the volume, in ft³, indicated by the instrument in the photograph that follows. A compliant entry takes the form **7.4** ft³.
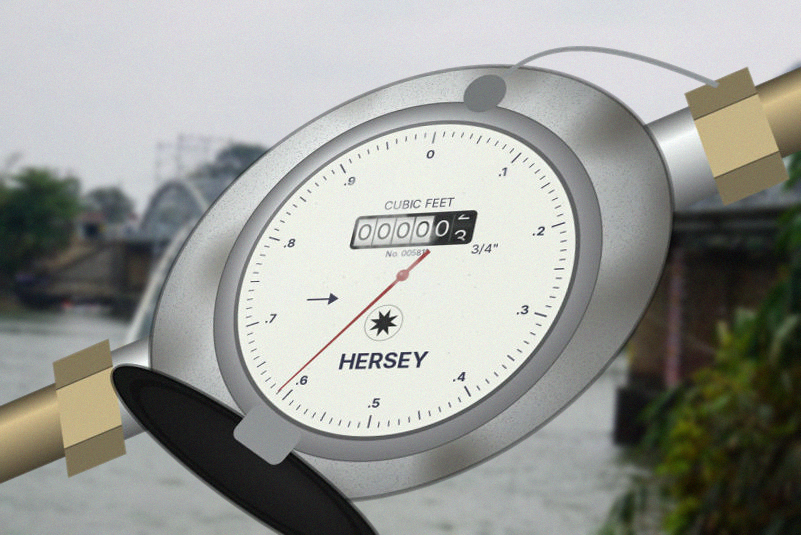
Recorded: **2.61** ft³
